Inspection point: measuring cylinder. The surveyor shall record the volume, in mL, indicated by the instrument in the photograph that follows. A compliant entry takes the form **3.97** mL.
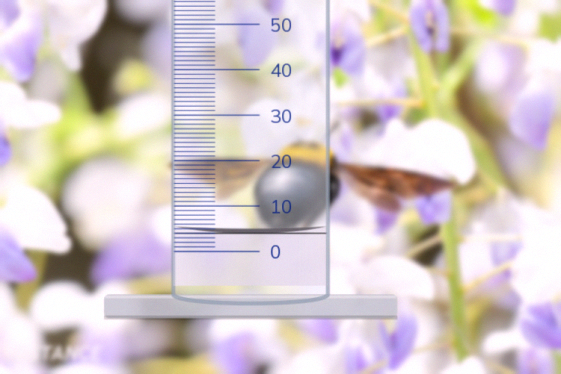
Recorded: **4** mL
